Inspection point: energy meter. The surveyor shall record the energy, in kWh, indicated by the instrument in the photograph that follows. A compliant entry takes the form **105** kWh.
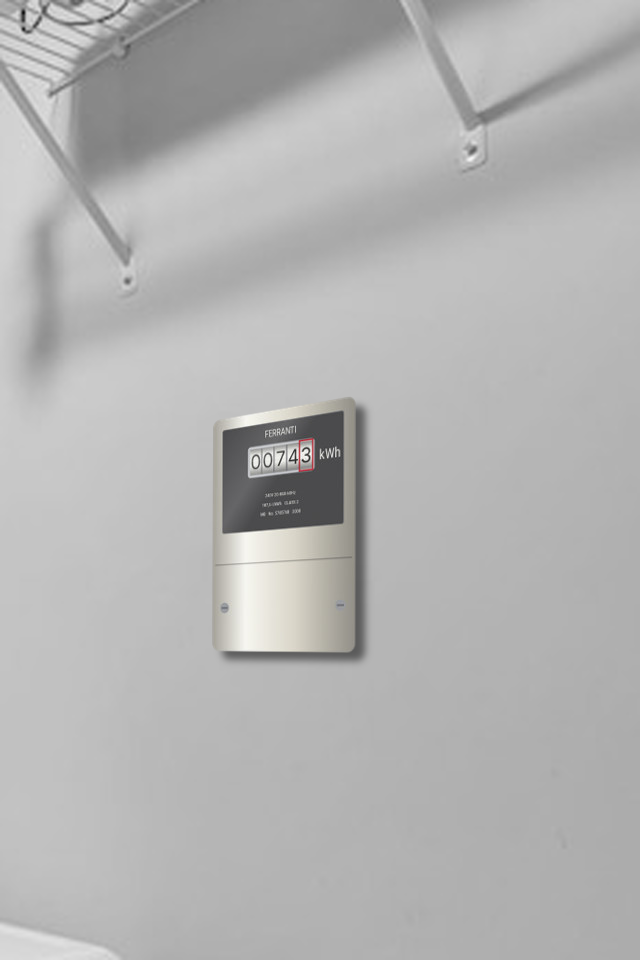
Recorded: **74.3** kWh
